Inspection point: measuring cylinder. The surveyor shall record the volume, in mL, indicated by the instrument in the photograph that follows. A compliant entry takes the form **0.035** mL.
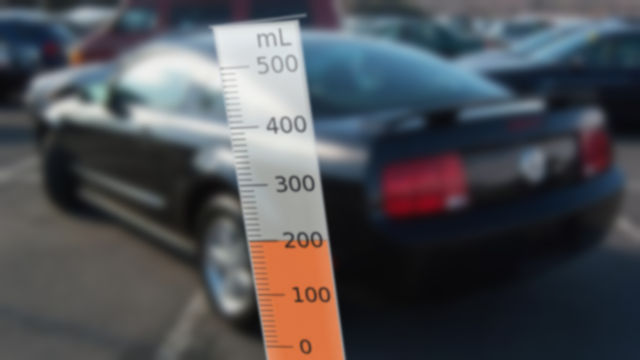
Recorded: **200** mL
